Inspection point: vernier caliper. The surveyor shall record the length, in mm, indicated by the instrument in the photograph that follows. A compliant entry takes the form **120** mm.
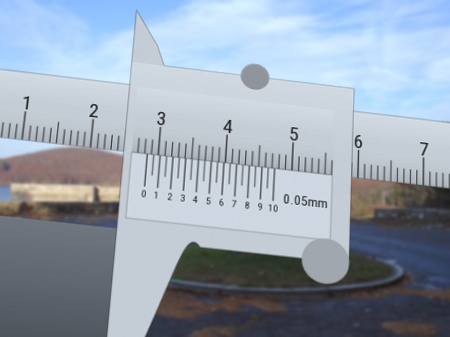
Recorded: **28.4** mm
